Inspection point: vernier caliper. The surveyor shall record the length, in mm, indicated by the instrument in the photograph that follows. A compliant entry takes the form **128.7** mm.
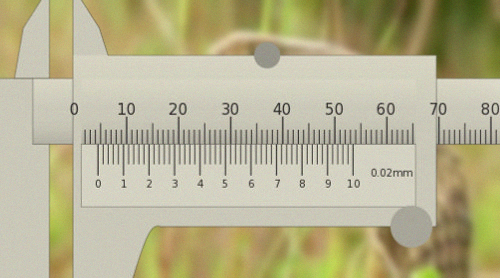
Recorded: **4.5** mm
